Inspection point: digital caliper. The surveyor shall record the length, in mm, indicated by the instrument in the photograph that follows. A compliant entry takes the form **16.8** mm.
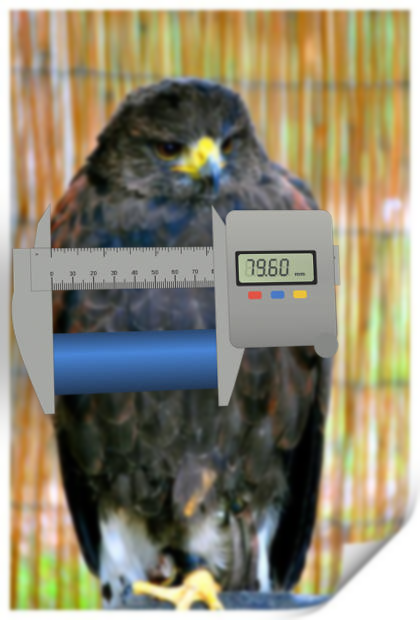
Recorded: **79.60** mm
